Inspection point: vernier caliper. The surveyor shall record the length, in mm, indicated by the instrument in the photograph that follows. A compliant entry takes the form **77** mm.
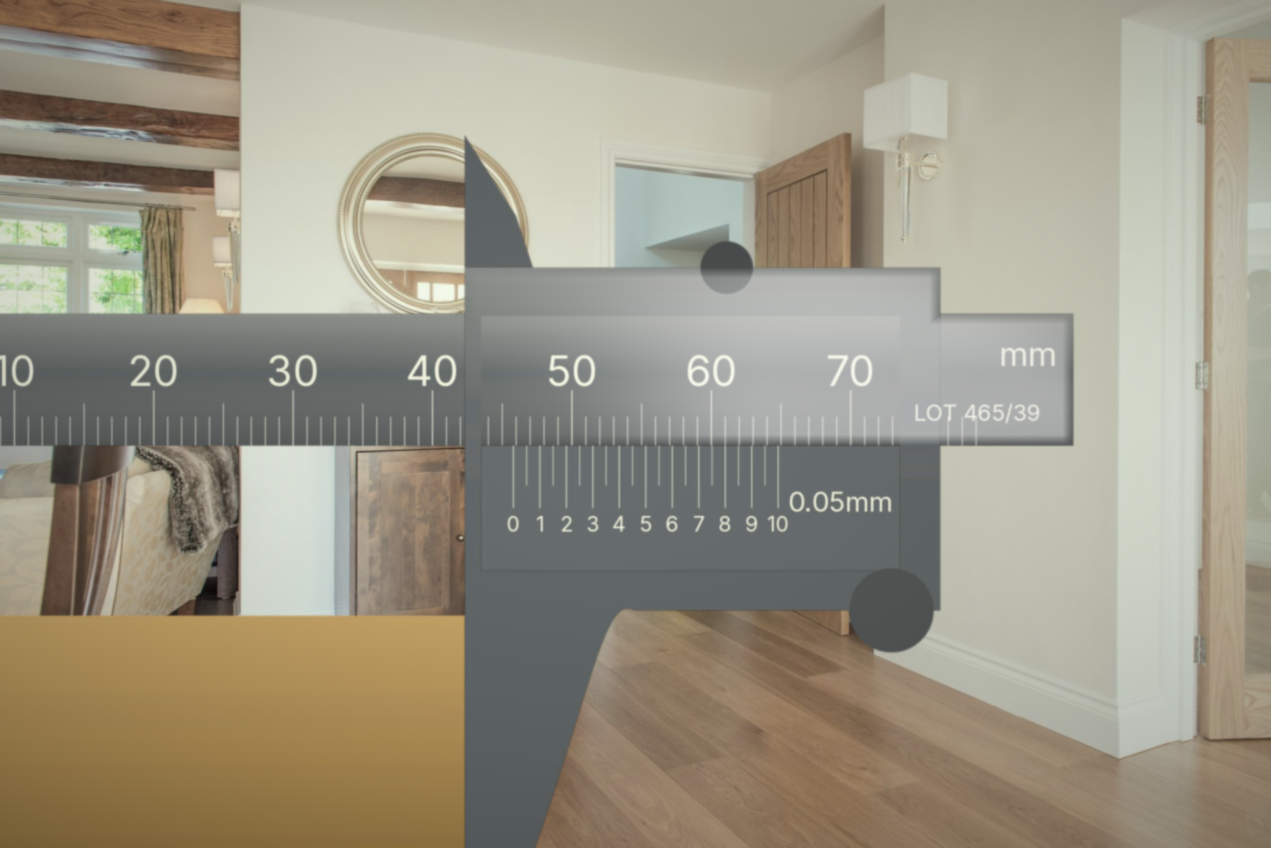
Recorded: **45.8** mm
